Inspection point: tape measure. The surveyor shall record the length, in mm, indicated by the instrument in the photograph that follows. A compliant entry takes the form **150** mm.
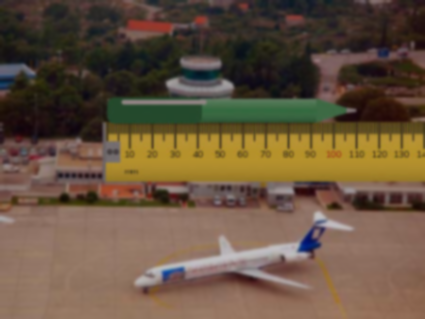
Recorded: **110** mm
